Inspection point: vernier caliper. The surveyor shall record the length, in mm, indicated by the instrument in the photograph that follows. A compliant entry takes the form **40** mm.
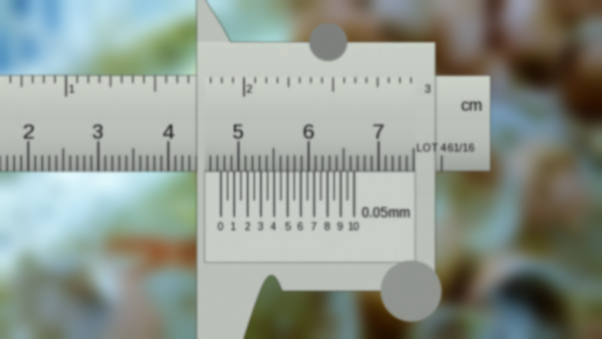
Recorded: **47.5** mm
